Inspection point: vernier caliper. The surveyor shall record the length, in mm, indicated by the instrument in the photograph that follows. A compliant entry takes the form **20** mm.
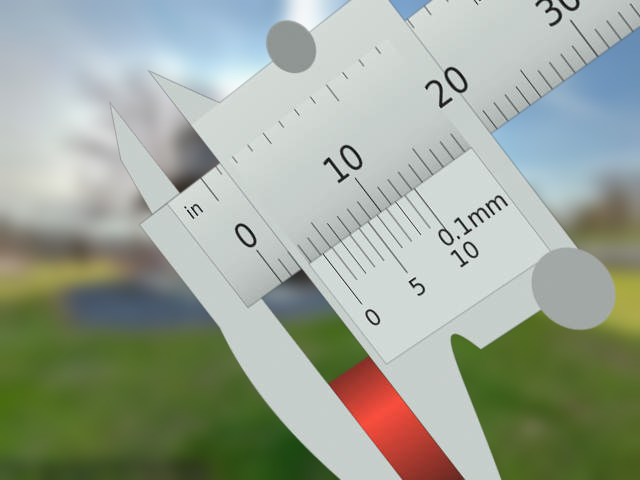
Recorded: **4.2** mm
